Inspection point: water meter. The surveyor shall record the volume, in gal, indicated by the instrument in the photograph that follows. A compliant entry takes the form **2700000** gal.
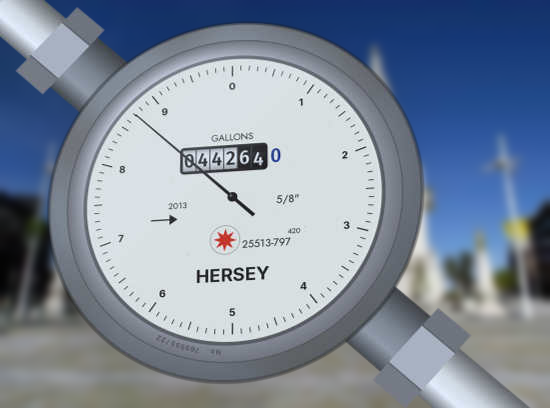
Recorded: **442638.7** gal
